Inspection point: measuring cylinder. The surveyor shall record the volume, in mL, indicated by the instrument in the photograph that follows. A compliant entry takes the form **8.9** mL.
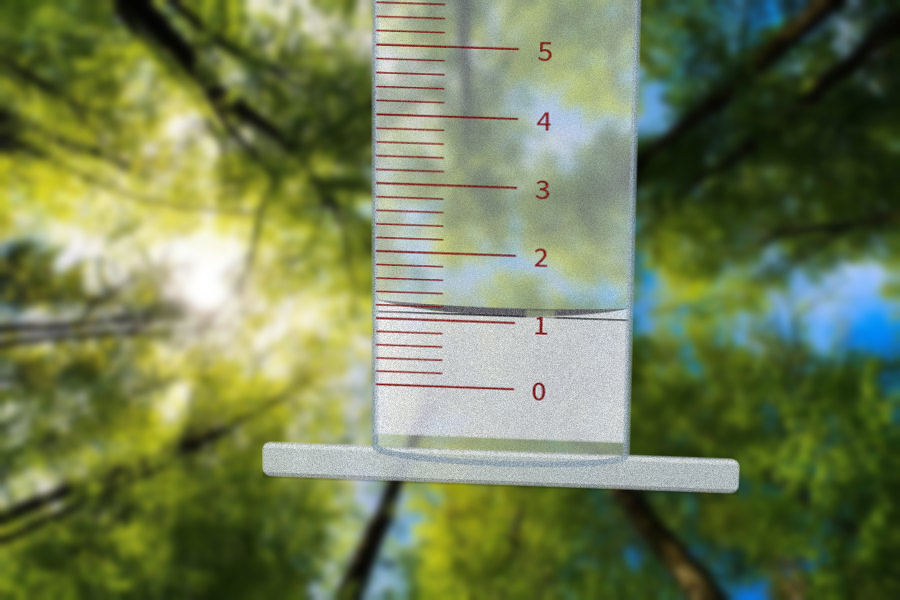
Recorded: **1.1** mL
